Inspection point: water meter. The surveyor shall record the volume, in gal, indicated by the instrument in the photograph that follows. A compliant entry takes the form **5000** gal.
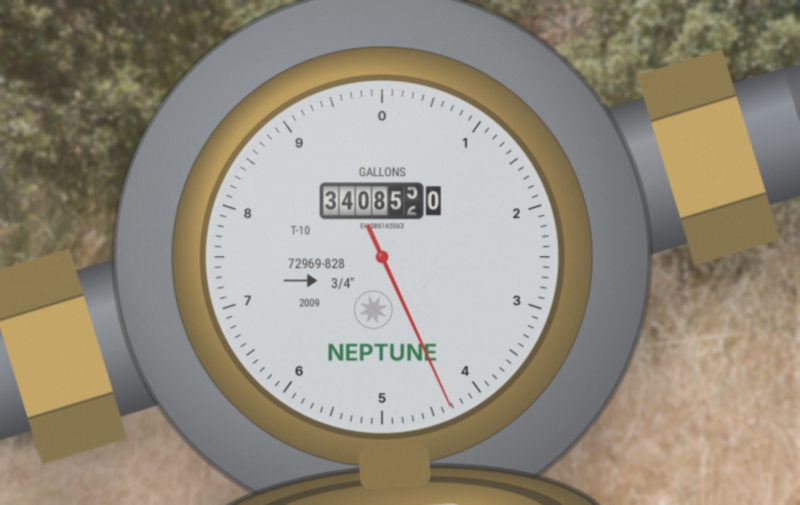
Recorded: **3408554.3** gal
